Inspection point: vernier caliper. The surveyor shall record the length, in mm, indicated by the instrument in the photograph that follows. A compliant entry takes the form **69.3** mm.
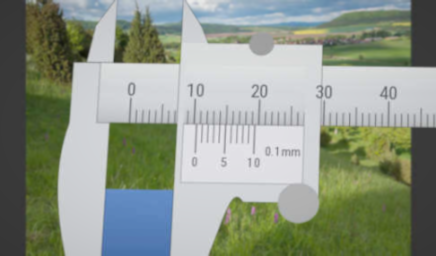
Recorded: **10.4** mm
